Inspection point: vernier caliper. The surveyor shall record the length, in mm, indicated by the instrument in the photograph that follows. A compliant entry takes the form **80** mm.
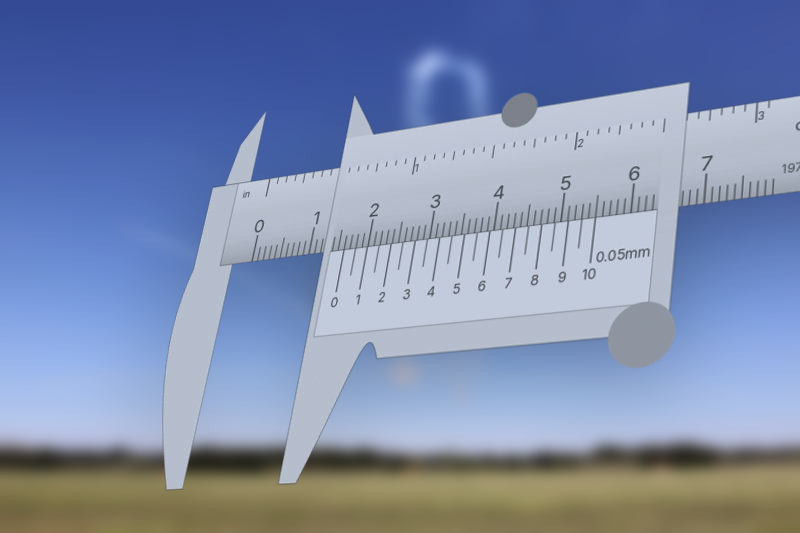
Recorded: **16.0** mm
